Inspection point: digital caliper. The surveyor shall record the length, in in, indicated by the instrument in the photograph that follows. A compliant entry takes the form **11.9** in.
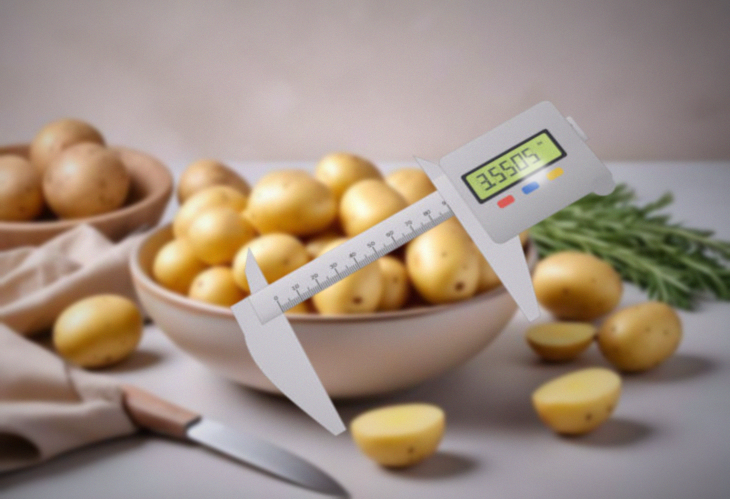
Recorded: **3.5505** in
